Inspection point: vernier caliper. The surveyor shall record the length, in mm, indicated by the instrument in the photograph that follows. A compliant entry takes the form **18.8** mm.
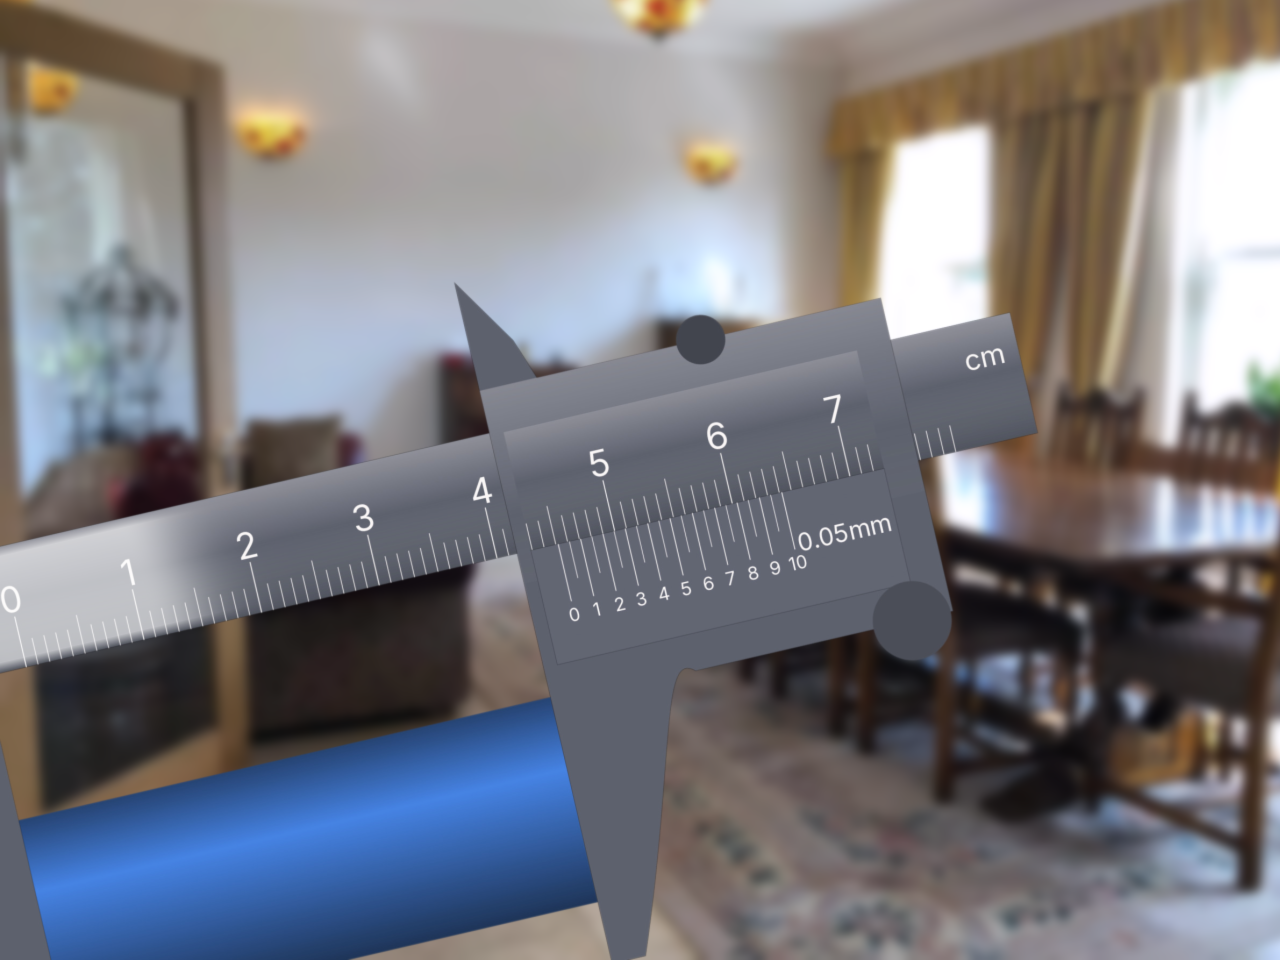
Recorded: **45.2** mm
